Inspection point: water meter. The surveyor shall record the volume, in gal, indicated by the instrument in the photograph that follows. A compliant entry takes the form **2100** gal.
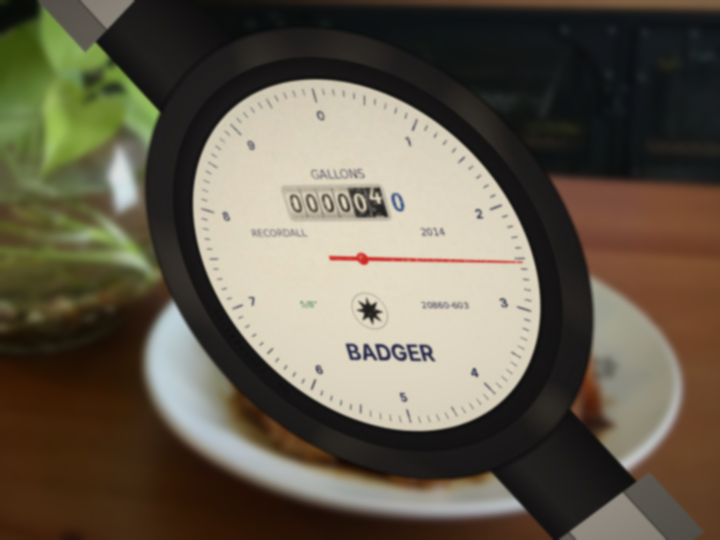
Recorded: **42.5** gal
